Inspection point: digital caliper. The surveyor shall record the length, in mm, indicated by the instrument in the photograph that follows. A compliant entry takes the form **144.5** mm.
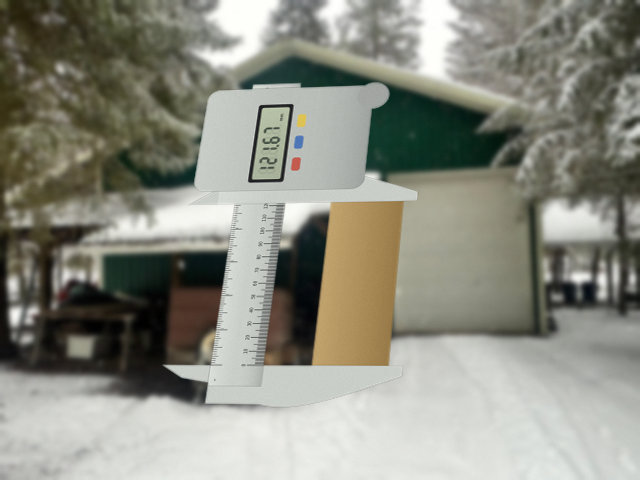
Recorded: **121.67** mm
